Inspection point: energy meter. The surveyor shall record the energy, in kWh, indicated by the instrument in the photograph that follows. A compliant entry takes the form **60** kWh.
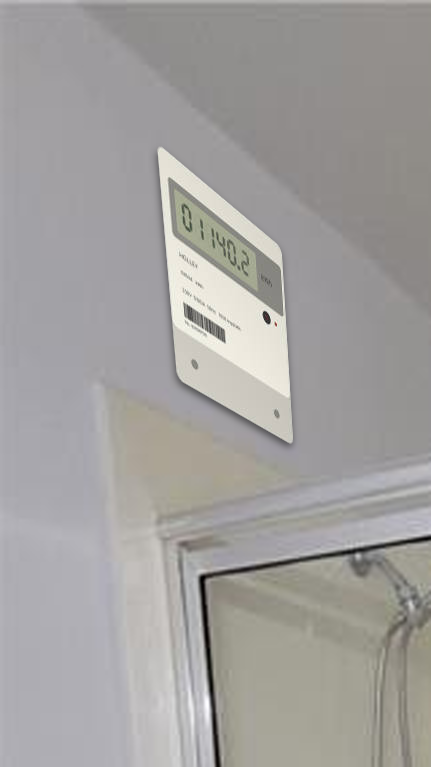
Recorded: **1140.2** kWh
